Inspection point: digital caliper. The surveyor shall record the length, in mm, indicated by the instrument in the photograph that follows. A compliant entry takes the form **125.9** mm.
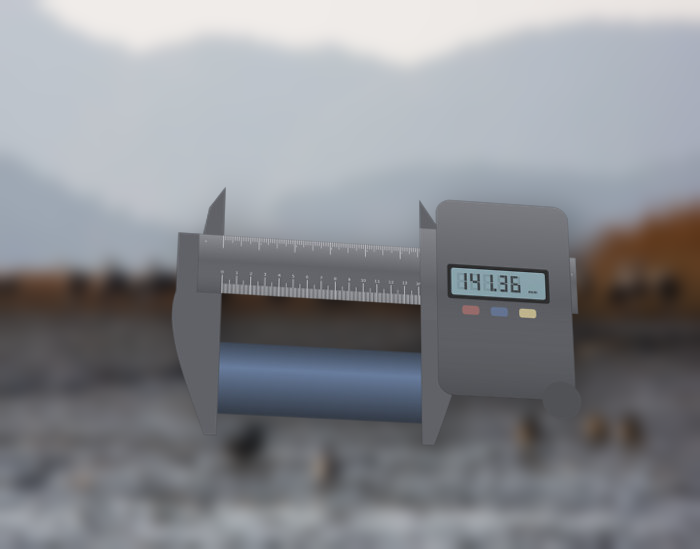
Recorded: **141.36** mm
